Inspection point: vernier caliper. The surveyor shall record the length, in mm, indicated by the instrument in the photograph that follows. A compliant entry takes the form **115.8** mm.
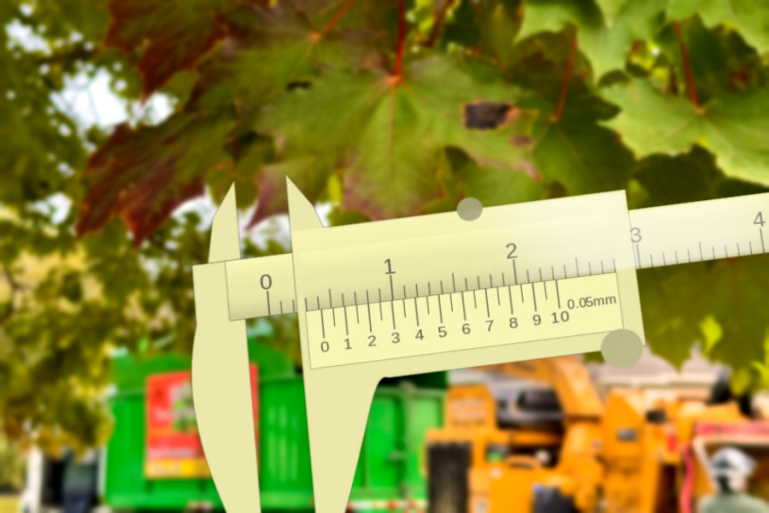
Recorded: **4.2** mm
